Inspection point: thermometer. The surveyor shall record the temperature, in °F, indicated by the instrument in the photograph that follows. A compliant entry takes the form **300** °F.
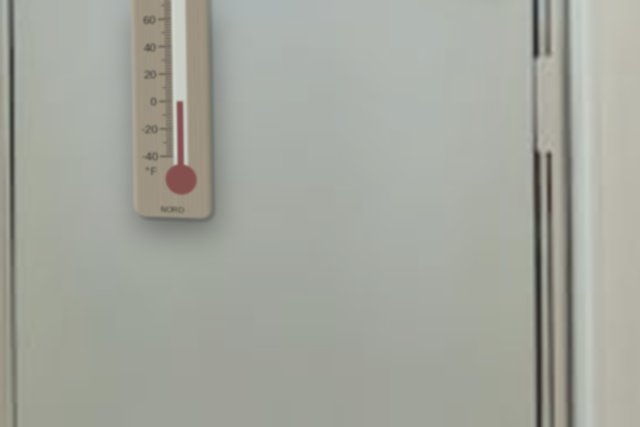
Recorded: **0** °F
